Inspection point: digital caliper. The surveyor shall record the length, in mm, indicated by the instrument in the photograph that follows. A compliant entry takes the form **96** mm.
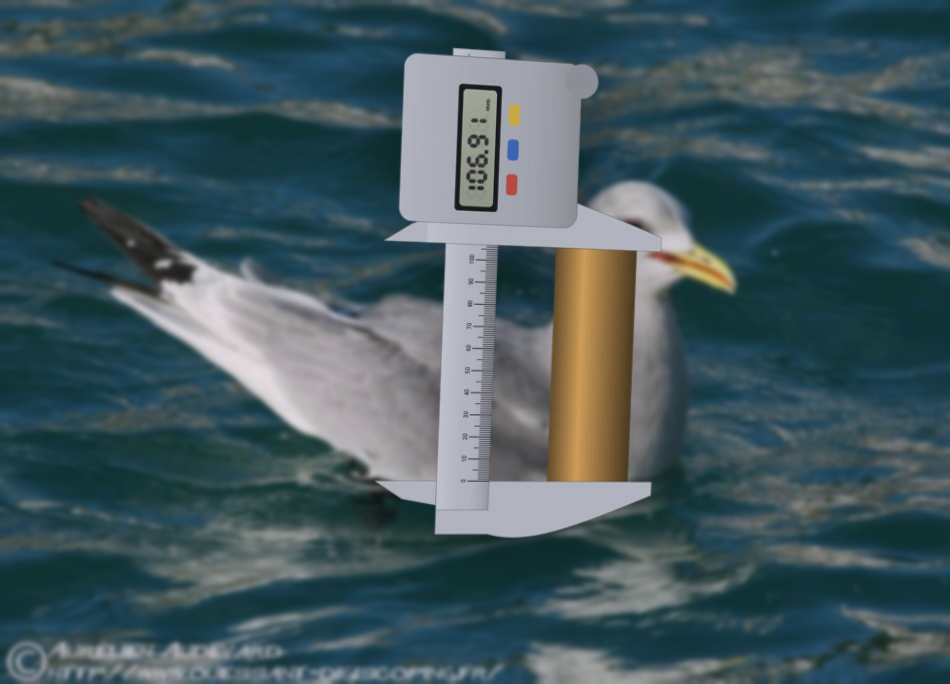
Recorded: **106.91** mm
